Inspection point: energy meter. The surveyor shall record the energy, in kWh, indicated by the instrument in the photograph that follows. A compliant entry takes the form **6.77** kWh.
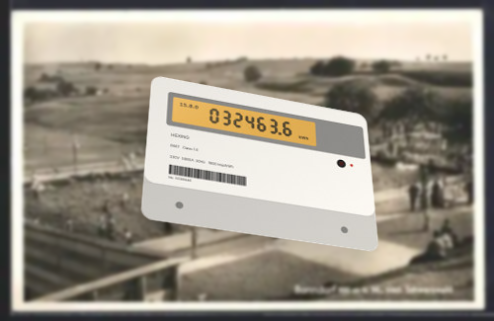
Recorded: **32463.6** kWh
